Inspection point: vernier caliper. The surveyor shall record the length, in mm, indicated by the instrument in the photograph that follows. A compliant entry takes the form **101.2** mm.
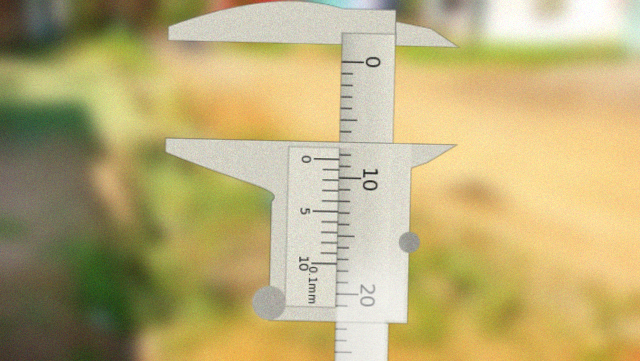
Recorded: **8.4** mm
